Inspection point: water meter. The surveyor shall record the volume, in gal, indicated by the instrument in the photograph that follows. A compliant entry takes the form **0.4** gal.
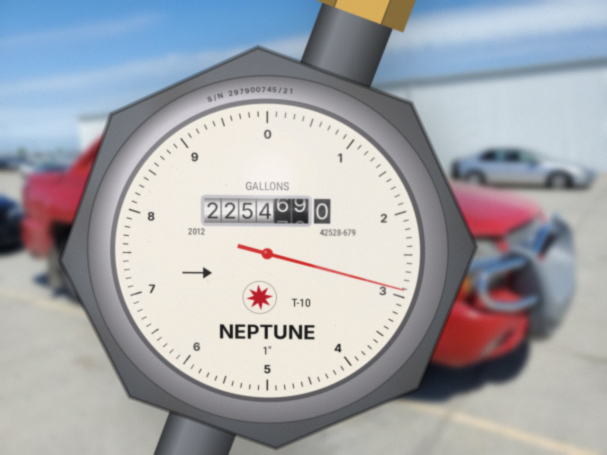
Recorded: **2254692.9** gal
